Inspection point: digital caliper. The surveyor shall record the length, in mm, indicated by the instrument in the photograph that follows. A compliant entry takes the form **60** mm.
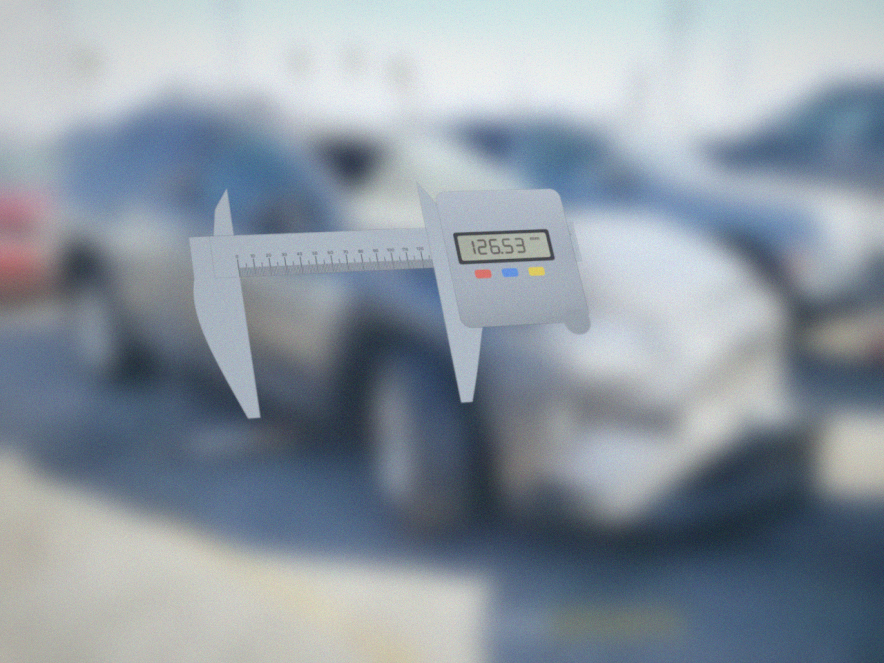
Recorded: **126.53** mm
